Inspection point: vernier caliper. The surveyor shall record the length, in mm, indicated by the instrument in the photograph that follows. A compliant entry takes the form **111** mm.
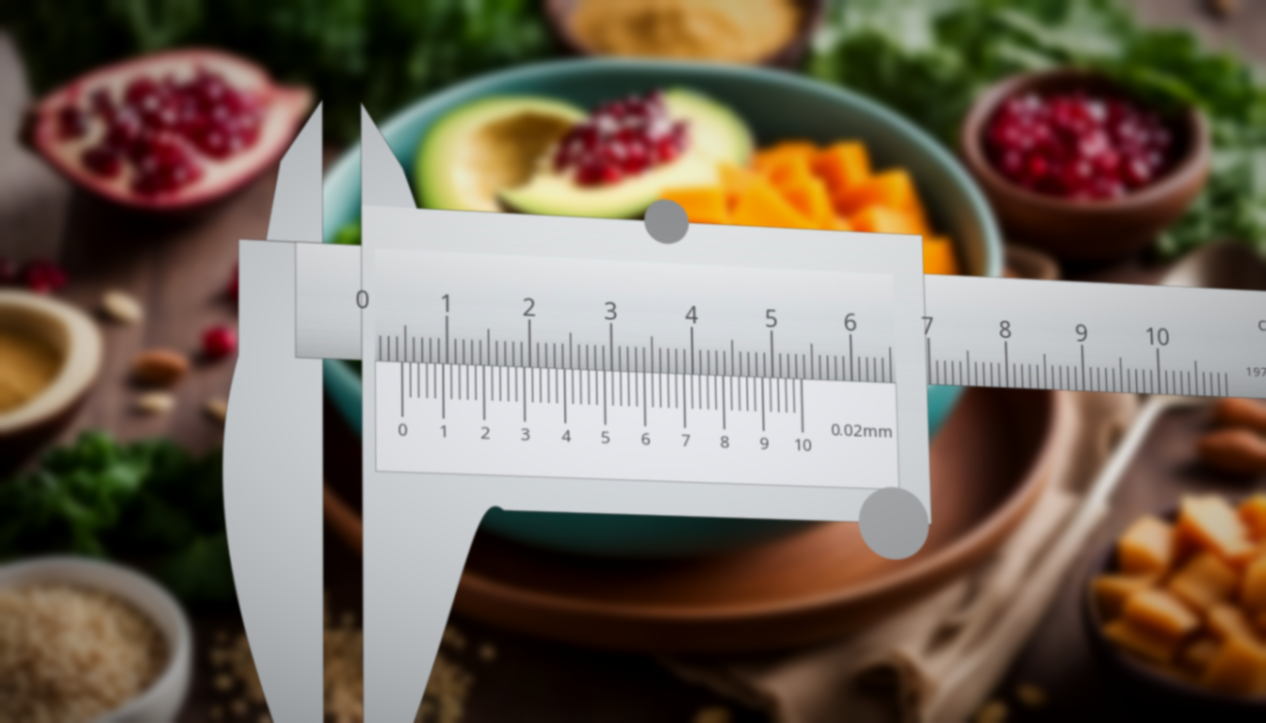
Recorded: **4.6** mm
